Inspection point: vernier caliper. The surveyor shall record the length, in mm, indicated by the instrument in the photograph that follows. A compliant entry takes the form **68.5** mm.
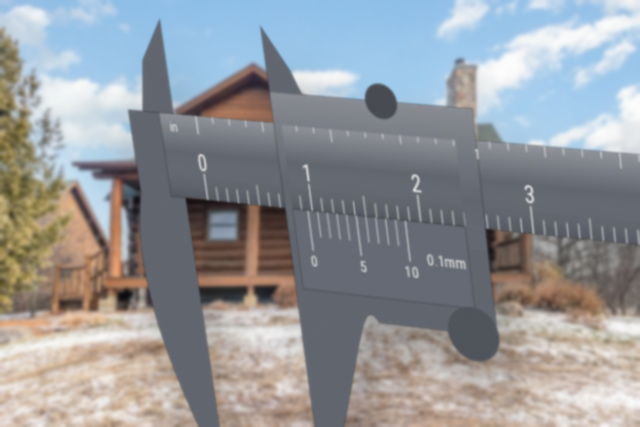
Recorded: **9.6** mm
